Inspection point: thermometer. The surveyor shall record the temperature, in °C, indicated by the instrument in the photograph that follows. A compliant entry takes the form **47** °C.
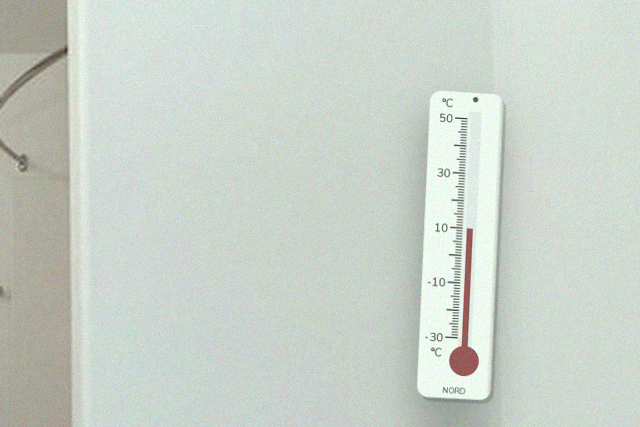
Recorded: **10** °C
